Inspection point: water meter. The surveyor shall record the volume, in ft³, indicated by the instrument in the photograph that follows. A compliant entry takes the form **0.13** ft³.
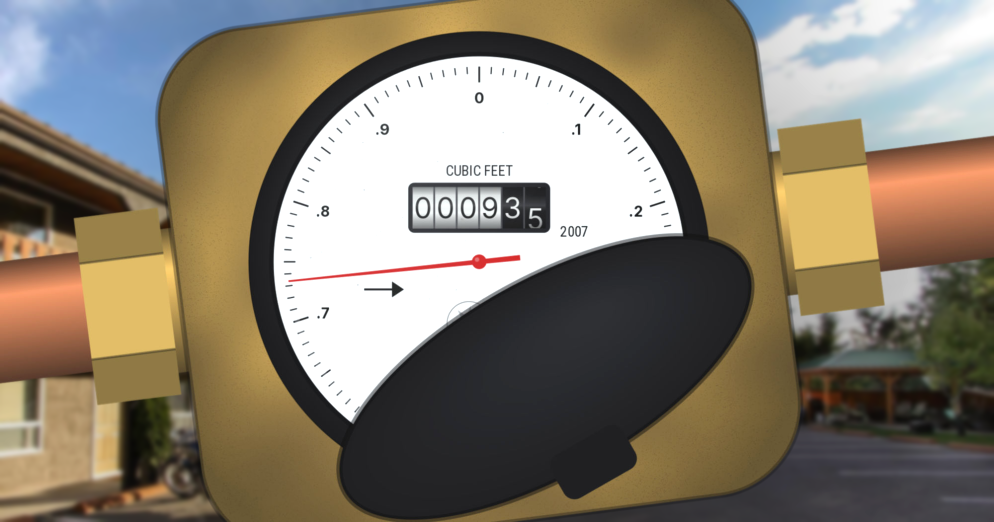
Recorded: **934.73** ft³
